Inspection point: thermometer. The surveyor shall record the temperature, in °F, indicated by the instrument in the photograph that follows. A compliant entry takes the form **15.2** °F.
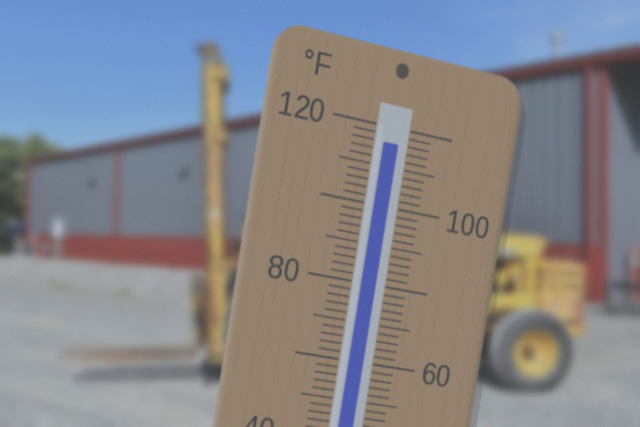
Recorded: **116** °F
